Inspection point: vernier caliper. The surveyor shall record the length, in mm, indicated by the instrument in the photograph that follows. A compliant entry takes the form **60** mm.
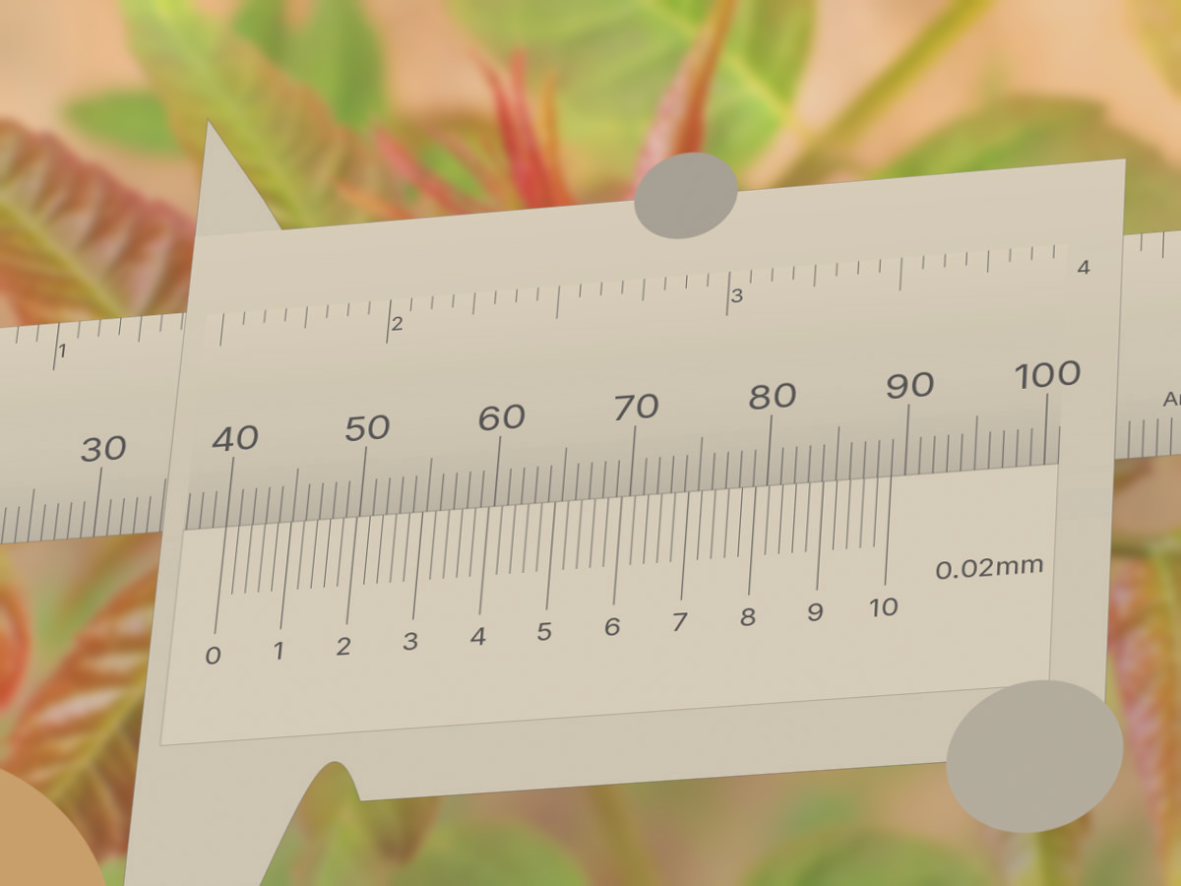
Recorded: **40.0** mm
